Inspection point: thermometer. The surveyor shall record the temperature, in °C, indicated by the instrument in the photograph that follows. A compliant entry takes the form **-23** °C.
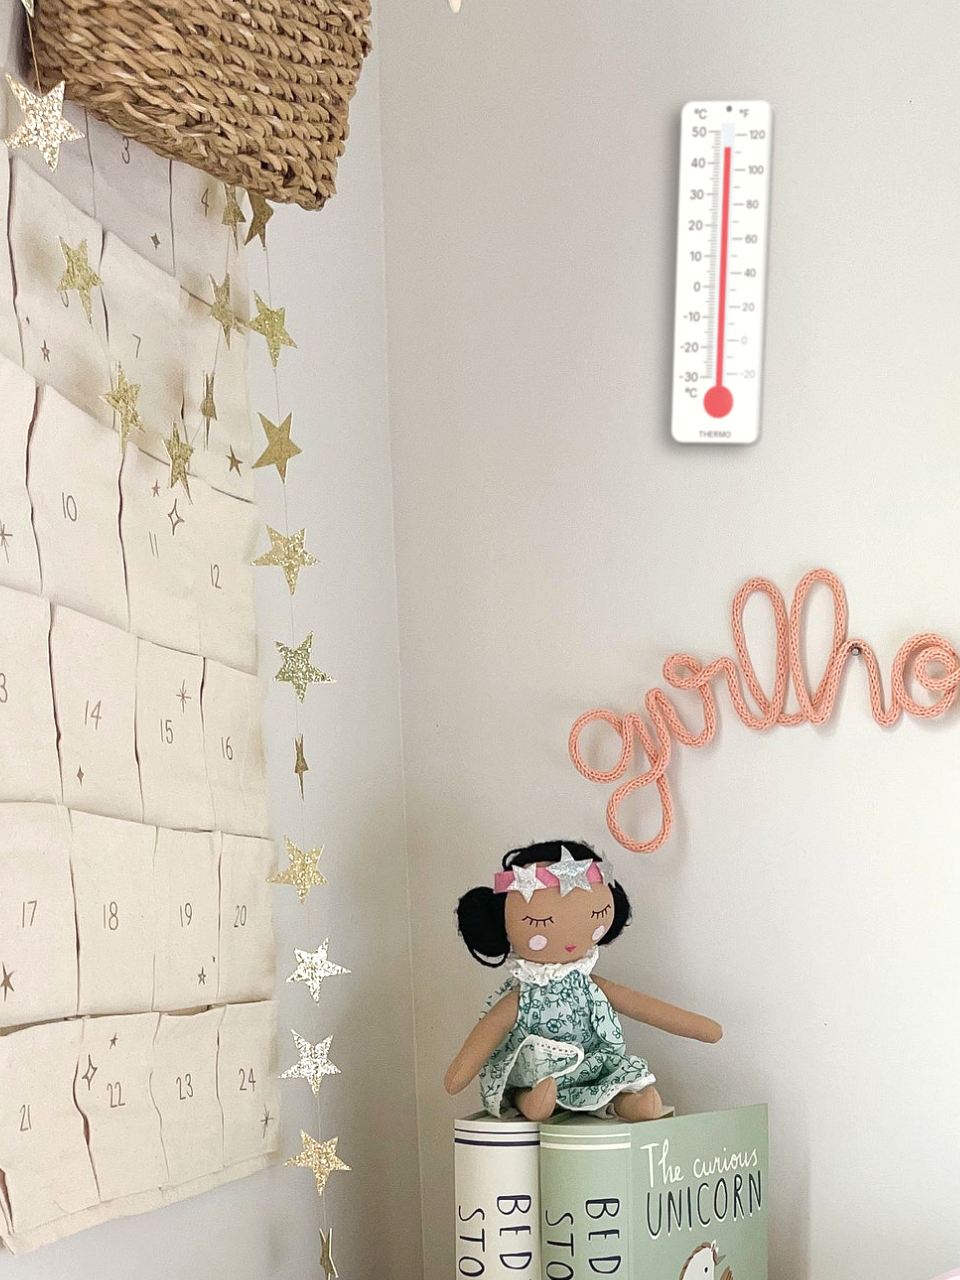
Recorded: **45** °C
